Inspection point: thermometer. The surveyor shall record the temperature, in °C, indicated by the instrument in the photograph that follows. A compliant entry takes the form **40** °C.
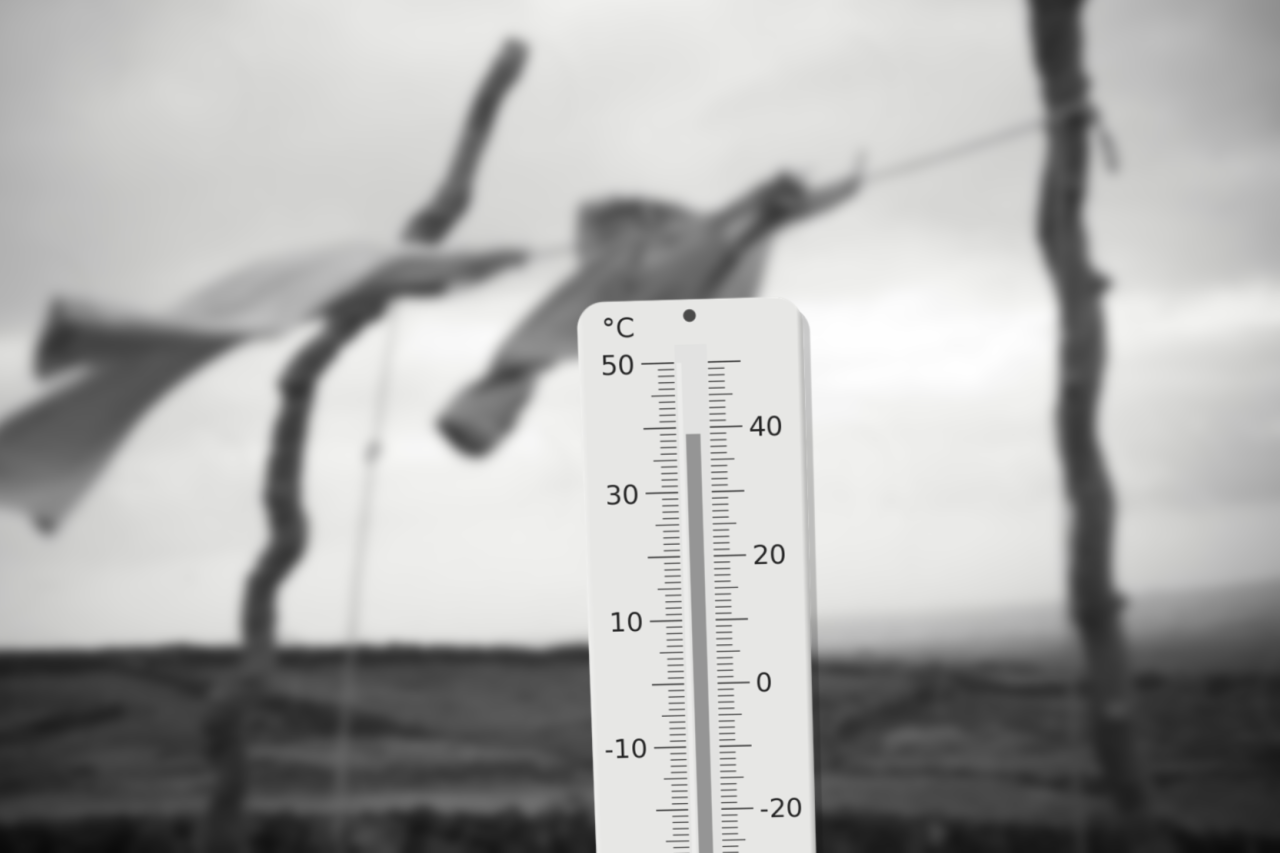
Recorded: **39** °C
